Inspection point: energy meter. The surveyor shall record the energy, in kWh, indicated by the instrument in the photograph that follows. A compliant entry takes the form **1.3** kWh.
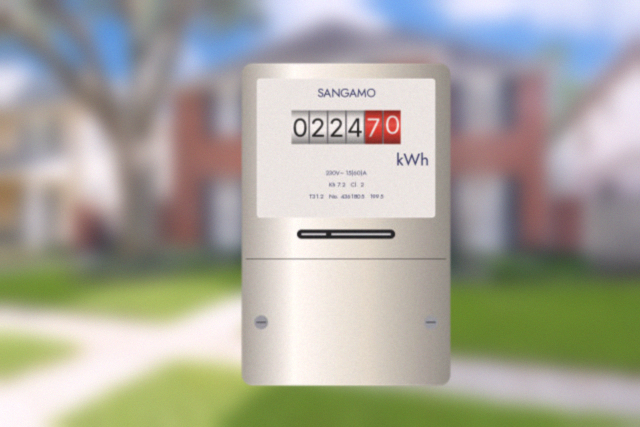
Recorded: **224.70** kWh
